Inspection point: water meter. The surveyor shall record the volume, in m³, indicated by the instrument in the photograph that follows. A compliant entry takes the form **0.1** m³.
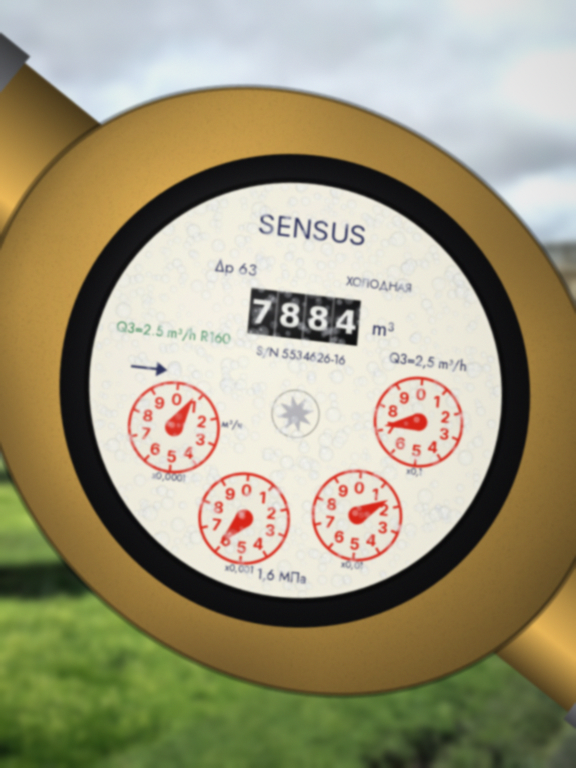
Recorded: **7884.7160** m³
